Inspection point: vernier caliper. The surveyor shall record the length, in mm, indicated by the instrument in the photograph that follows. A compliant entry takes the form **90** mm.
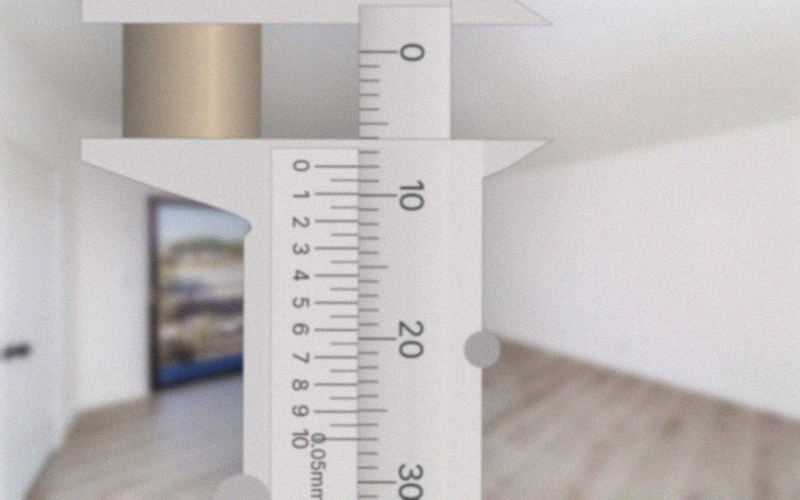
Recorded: **8.0** mm
